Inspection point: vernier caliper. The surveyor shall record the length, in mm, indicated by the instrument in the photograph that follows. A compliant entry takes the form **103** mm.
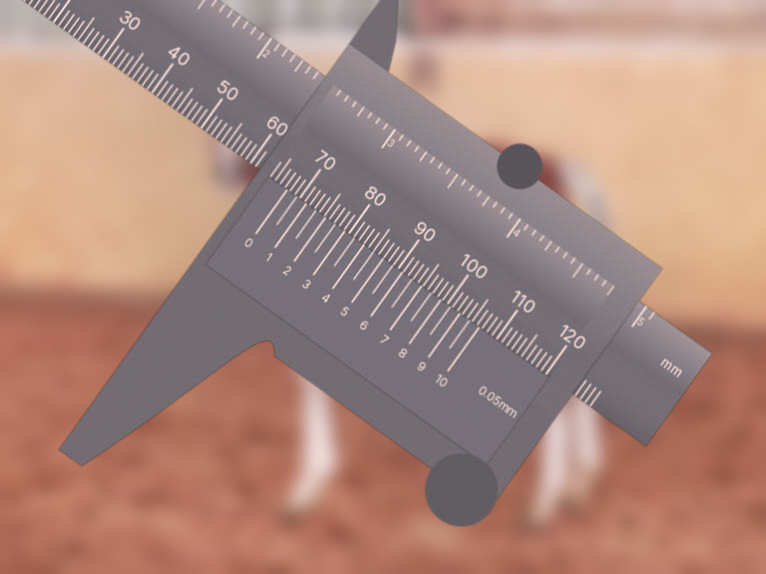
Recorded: **67.5** mm
